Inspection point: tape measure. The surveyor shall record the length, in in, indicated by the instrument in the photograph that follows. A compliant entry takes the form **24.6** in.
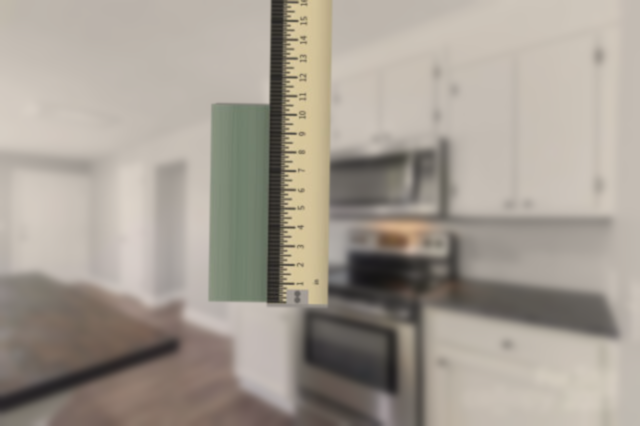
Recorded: **10.5** in
